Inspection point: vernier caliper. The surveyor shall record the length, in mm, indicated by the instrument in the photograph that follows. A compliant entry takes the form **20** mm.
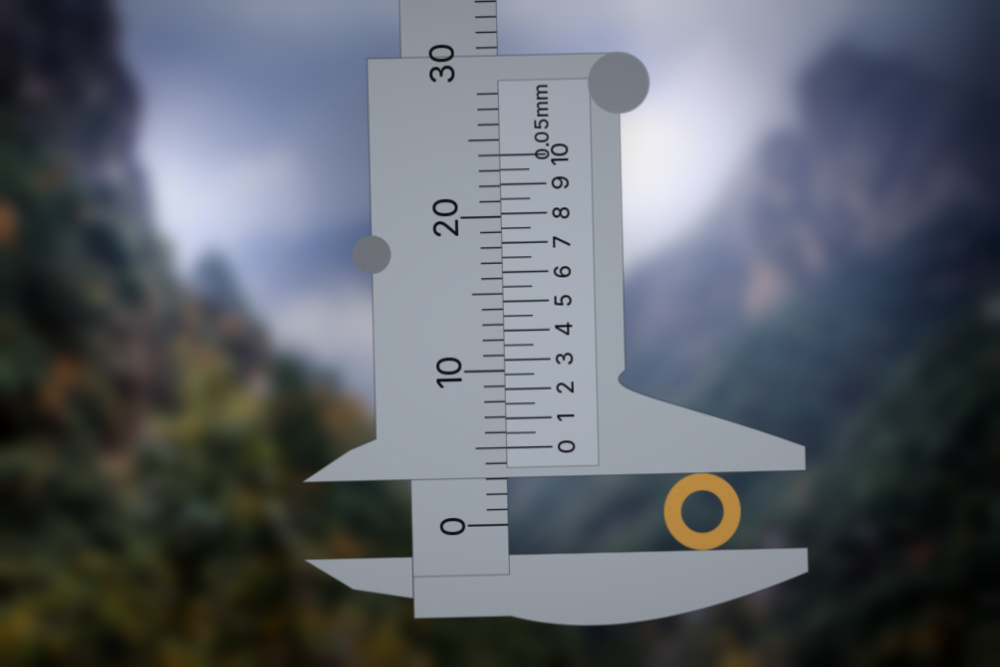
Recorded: **5.0** mm
